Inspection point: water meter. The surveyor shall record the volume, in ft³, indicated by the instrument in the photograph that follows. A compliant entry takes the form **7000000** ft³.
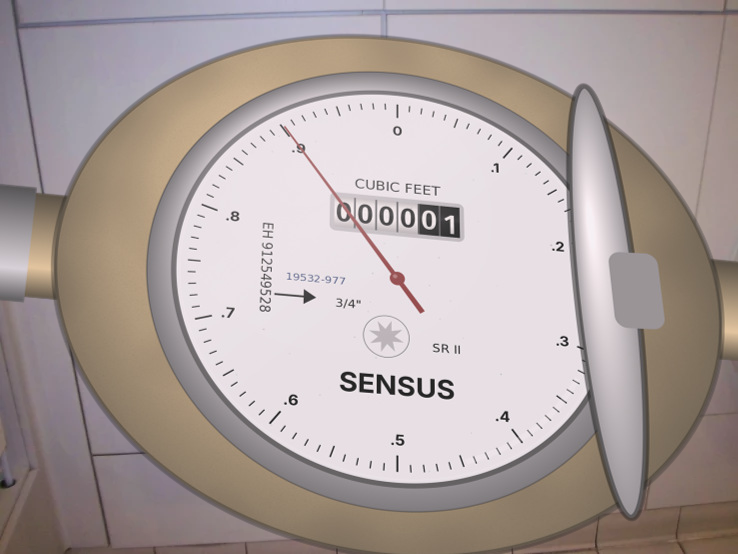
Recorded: **0.90** ft³
